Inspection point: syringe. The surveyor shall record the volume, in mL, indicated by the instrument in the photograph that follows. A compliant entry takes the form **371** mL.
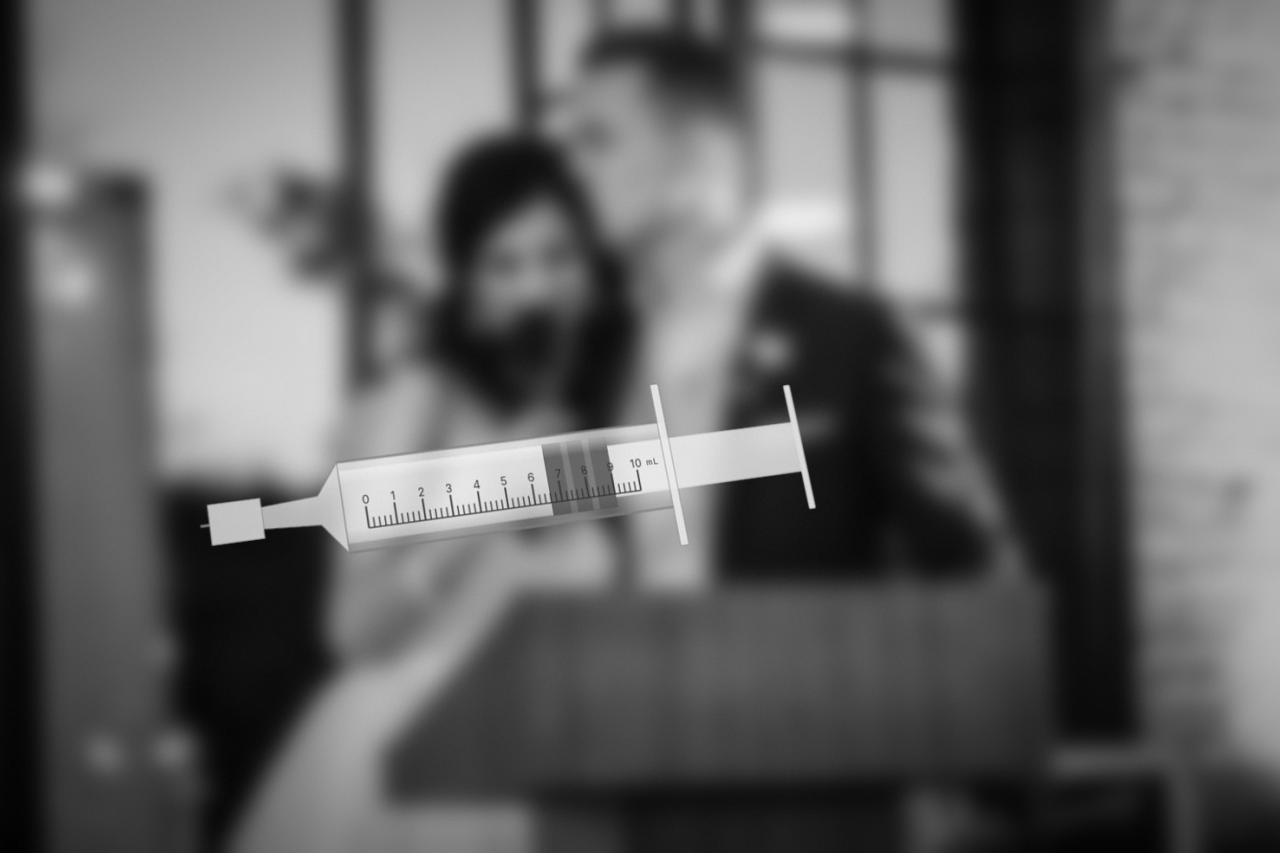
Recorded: **6.6** mL
